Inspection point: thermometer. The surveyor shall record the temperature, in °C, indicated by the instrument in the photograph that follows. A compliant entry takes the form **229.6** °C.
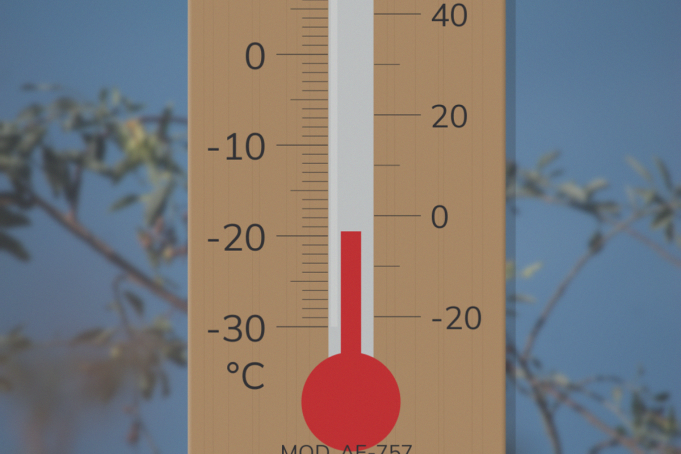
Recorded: **-19.5** °C
